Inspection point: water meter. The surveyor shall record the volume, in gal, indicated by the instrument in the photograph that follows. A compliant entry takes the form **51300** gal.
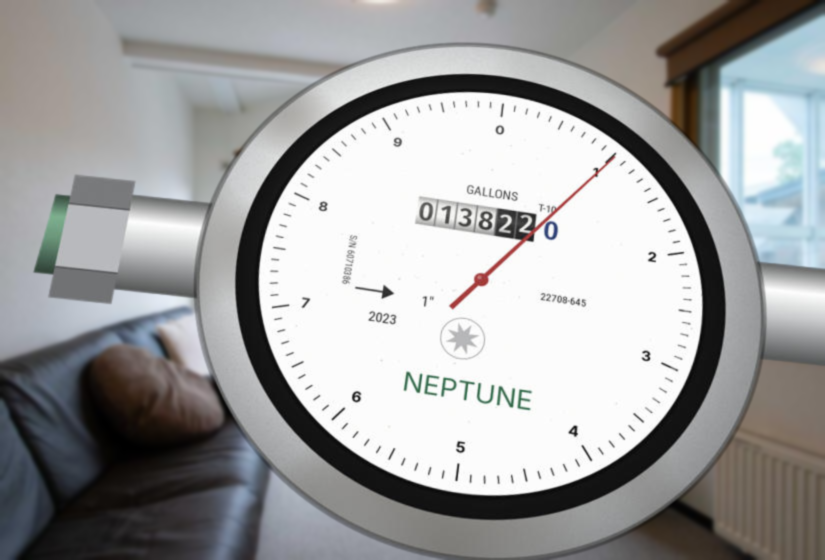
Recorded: **138221.0** gal
